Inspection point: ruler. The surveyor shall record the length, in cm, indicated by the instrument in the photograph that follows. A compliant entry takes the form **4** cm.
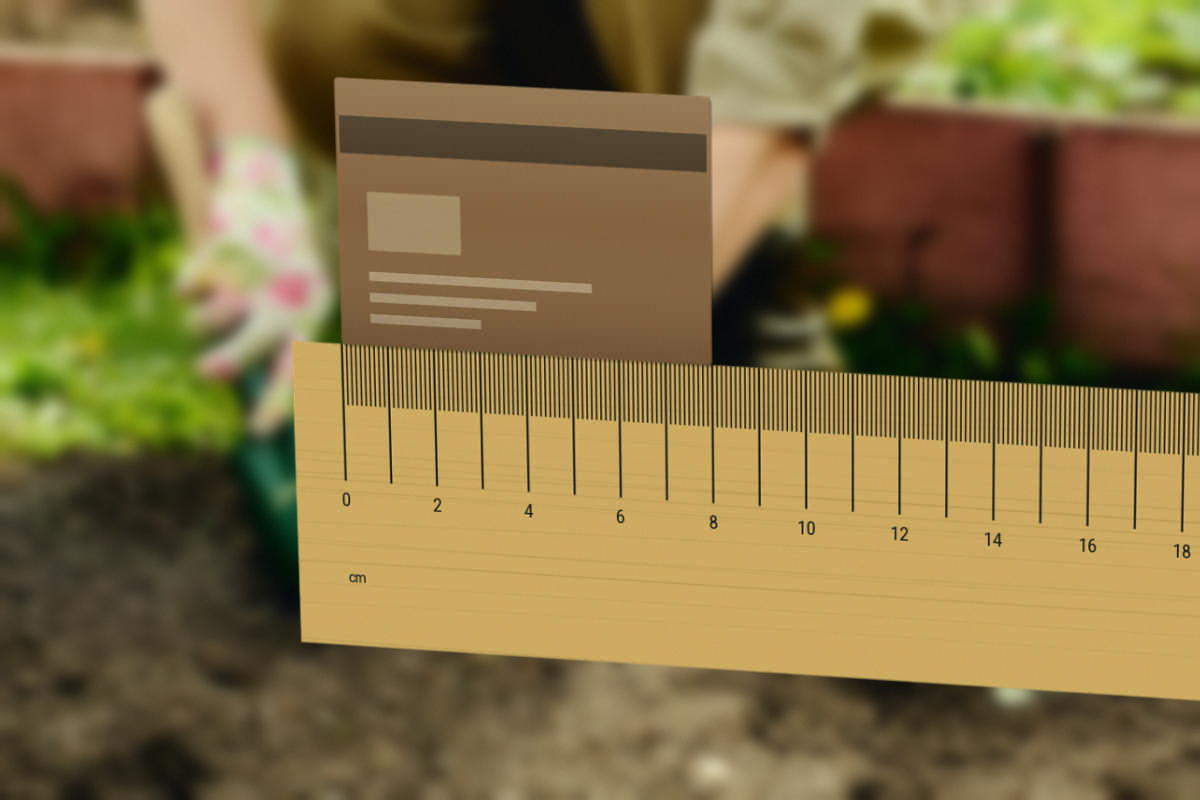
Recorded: **8** cm
